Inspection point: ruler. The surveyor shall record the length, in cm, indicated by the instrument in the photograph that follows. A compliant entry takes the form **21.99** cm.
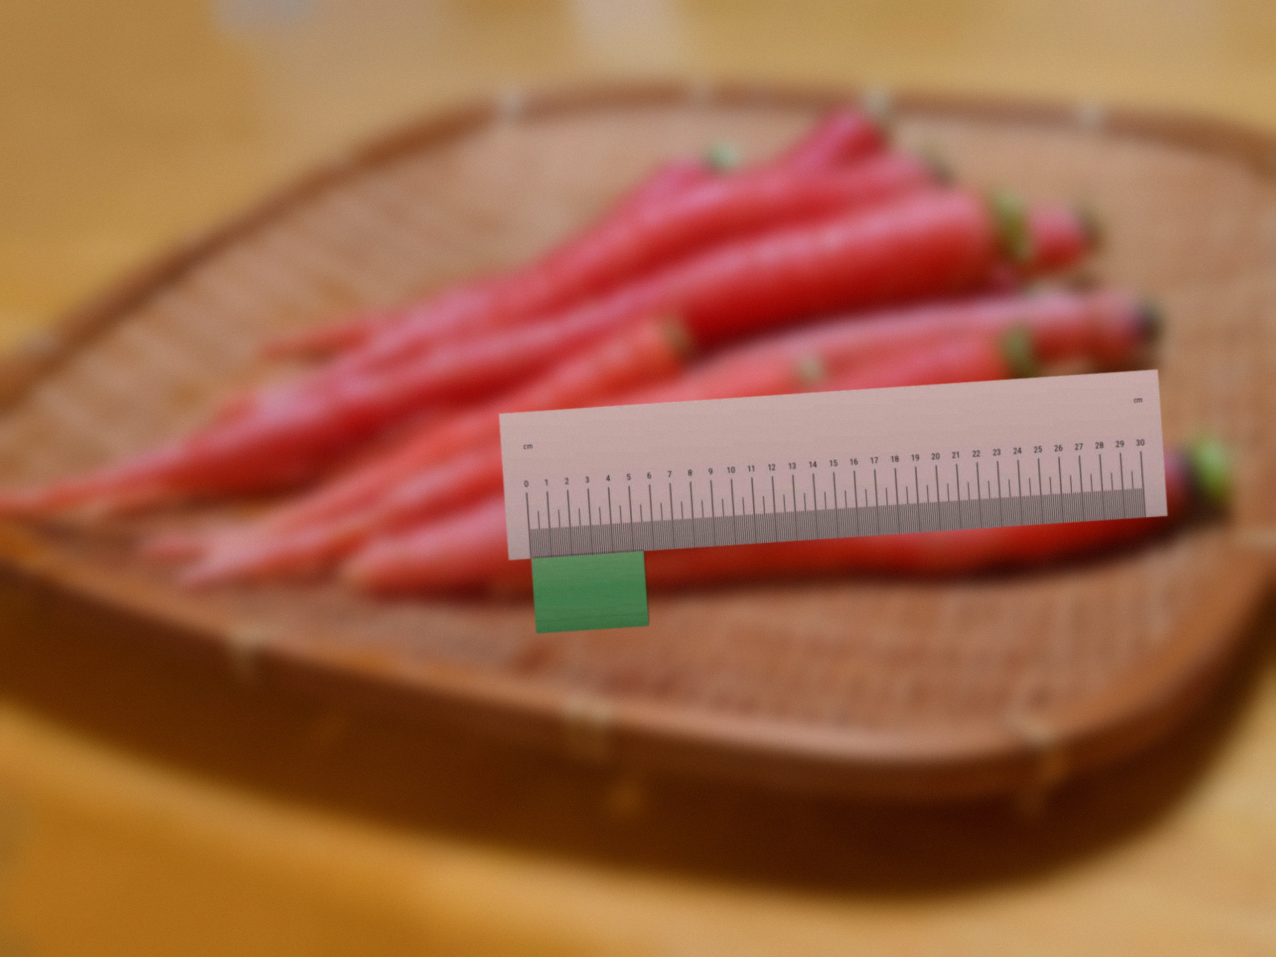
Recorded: **5.5** cm
